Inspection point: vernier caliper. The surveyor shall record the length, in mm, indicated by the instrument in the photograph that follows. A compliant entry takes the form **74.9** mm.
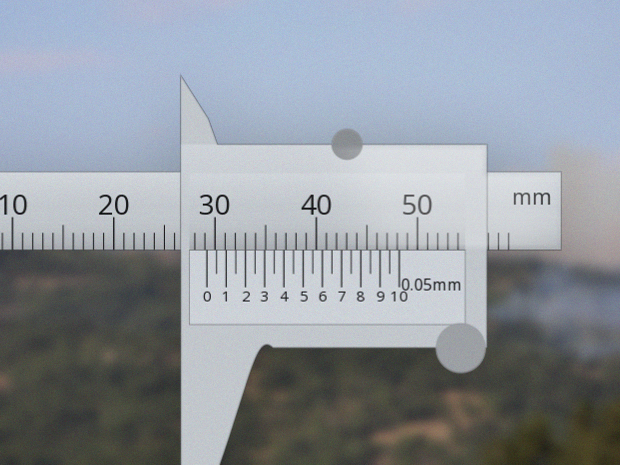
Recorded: **29.2** mm
